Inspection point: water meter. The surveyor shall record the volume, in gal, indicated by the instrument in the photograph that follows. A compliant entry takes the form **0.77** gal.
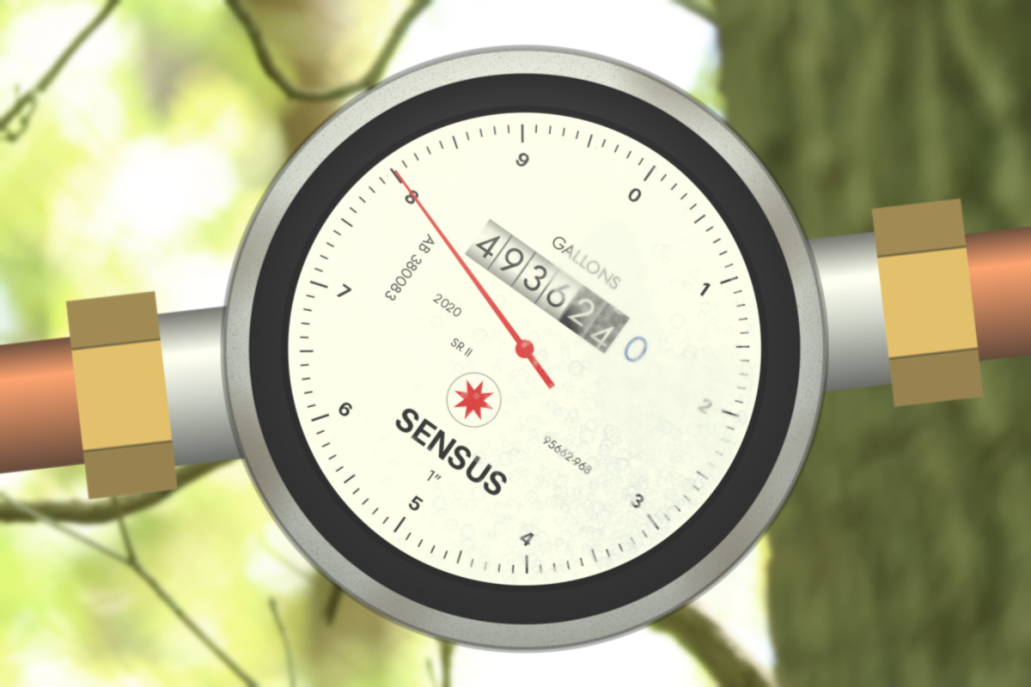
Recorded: **4936238.0** gal
